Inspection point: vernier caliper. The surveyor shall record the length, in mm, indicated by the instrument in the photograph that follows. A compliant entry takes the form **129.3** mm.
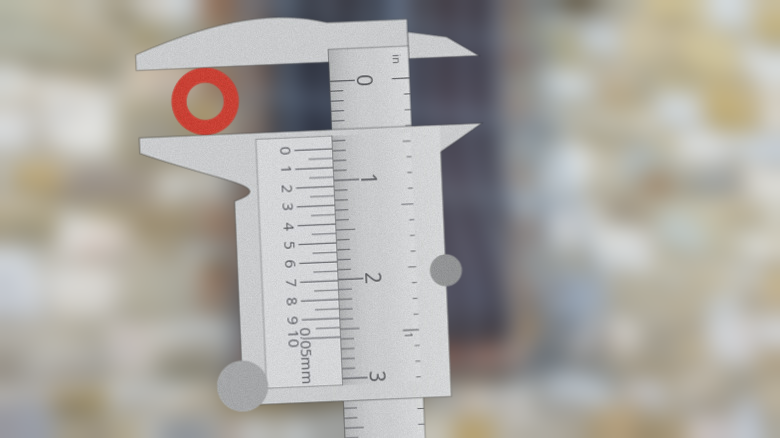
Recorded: **6.8** mm
